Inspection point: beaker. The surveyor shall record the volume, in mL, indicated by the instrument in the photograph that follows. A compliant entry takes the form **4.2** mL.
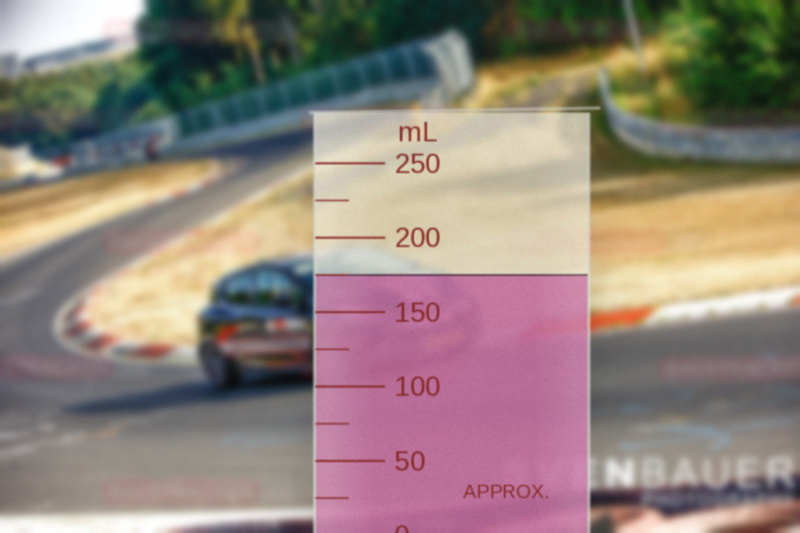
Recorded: **175** mL
